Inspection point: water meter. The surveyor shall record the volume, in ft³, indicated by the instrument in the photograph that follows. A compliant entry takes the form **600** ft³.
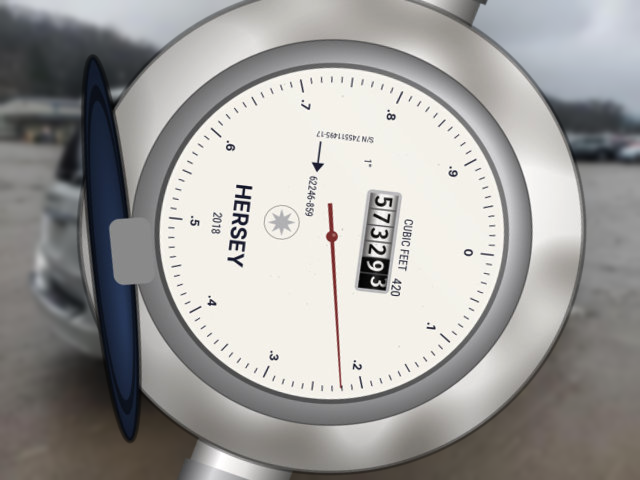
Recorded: **573293.22** ft³
